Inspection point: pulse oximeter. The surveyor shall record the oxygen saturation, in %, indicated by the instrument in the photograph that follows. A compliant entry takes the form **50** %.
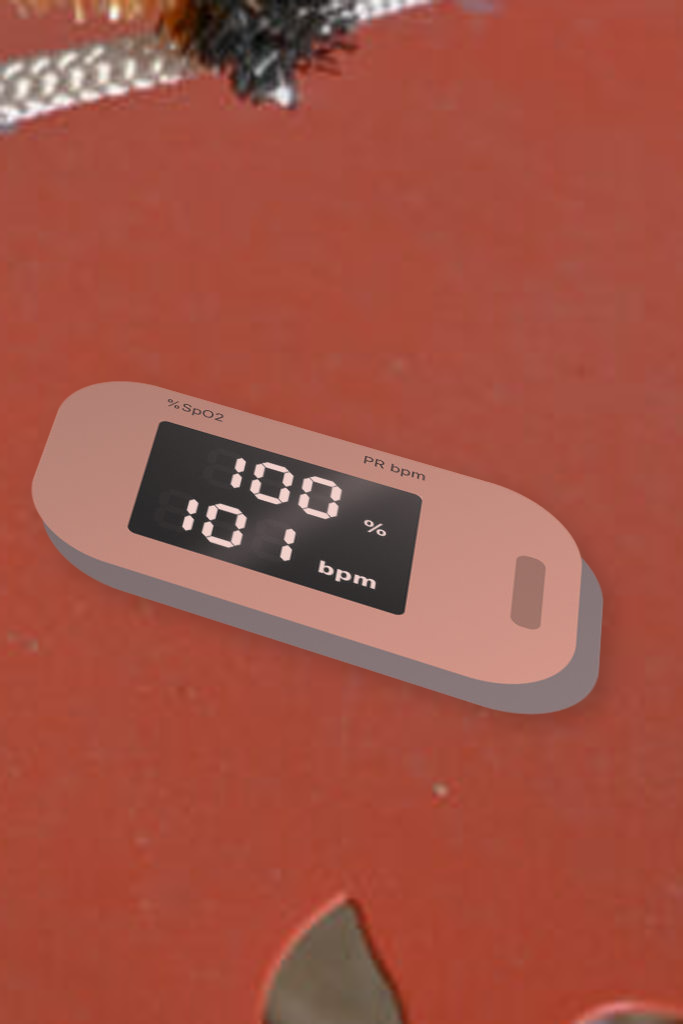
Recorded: **100** %
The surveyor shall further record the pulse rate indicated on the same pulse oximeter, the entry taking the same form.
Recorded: **101** bpm
